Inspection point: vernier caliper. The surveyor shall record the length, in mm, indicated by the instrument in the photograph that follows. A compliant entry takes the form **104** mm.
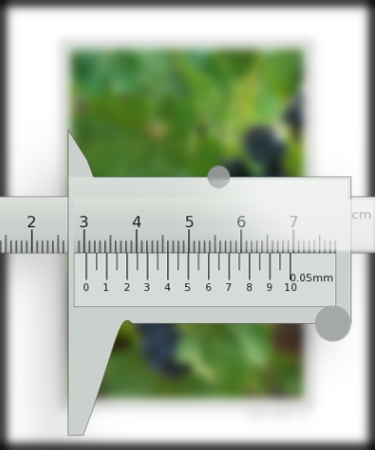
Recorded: **30.4** mm
